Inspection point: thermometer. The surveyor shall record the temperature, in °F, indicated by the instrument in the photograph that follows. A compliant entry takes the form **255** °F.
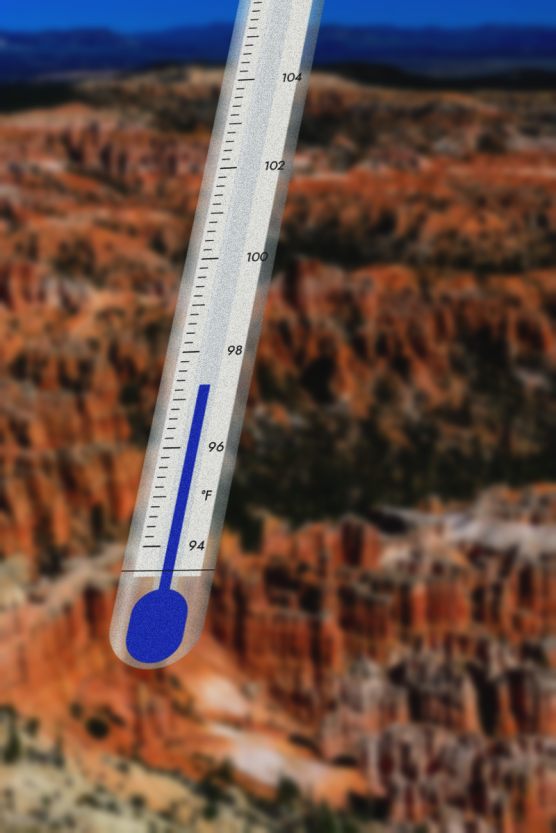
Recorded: **97.3** °F
